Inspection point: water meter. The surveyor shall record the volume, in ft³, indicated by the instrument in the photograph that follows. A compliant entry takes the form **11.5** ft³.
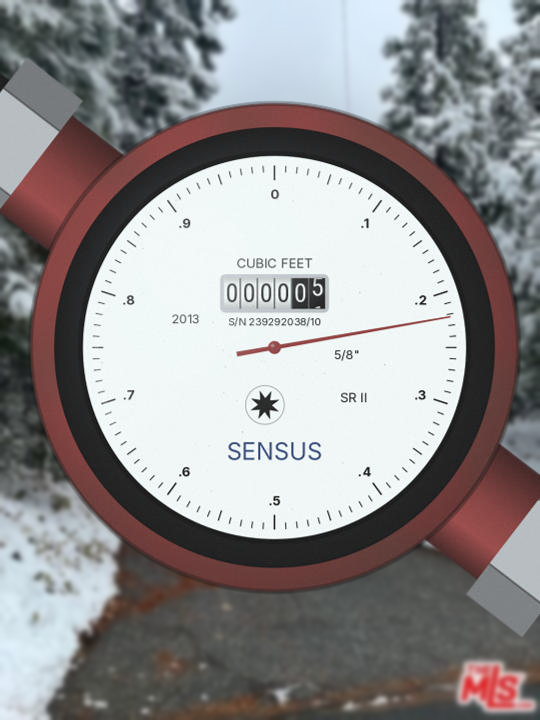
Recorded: **5.22** ft³
